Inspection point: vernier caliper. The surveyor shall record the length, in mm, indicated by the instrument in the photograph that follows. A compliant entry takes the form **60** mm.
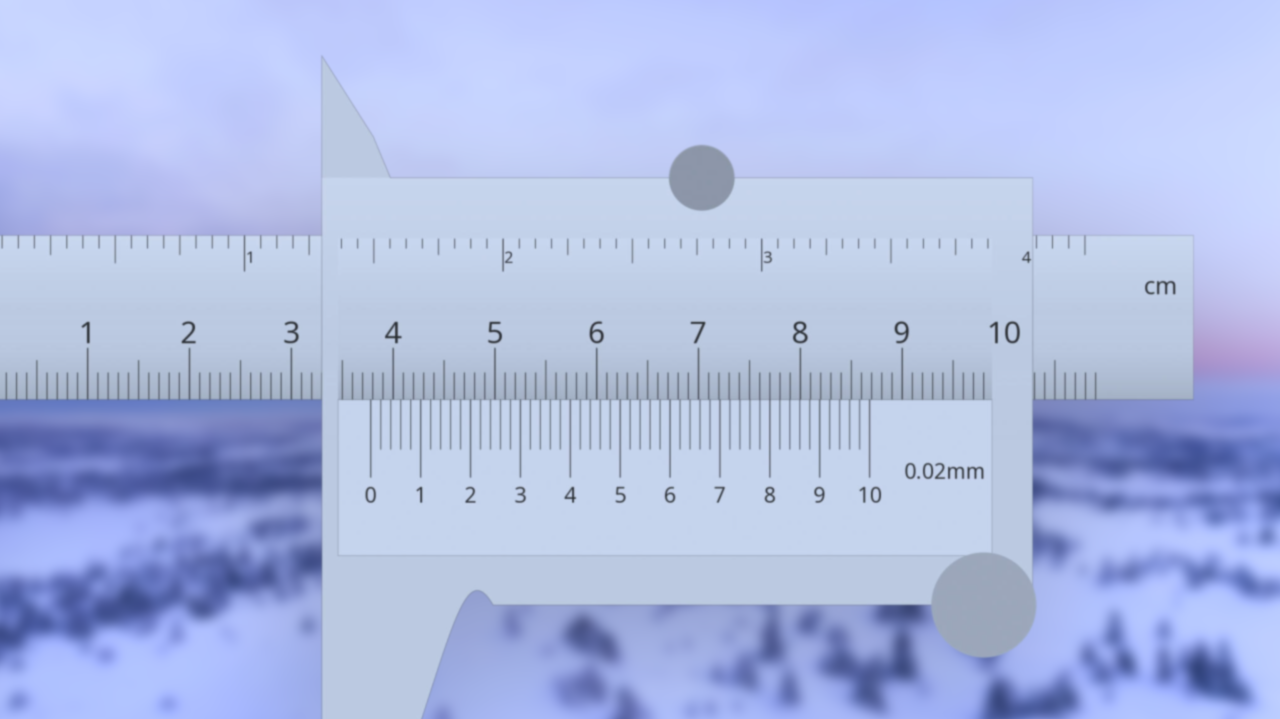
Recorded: **37.8** mm
